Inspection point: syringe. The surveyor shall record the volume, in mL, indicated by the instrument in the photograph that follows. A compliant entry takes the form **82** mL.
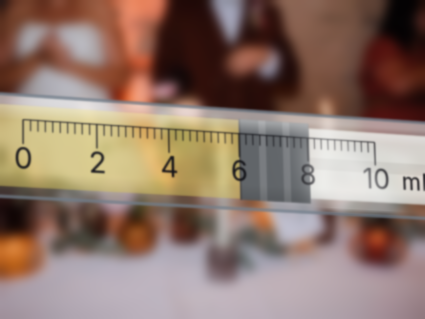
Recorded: **6** mL
